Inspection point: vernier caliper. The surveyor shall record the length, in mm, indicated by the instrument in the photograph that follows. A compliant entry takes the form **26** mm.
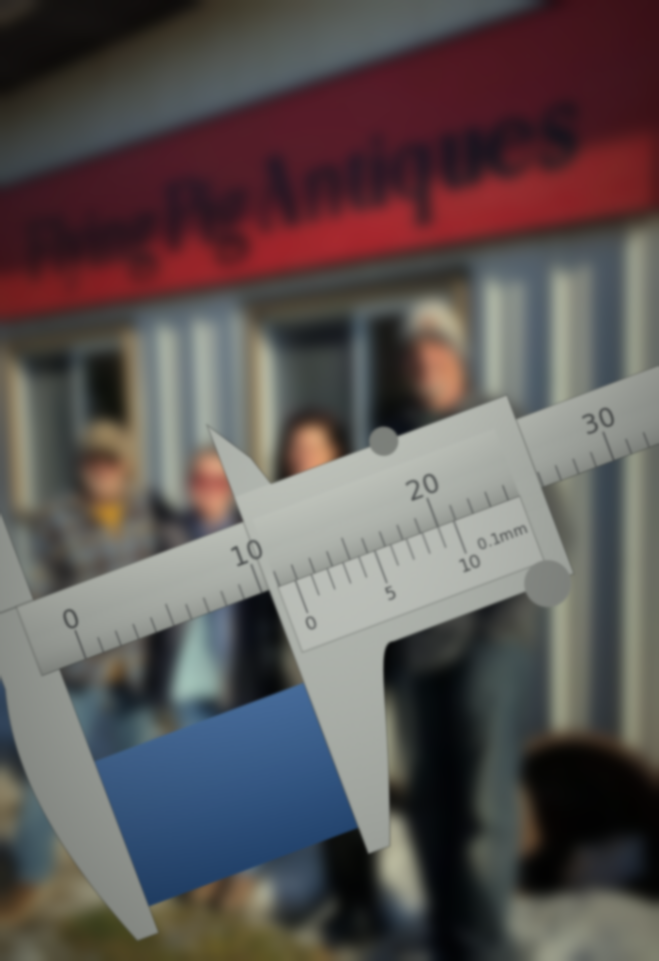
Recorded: **11.9** mm
